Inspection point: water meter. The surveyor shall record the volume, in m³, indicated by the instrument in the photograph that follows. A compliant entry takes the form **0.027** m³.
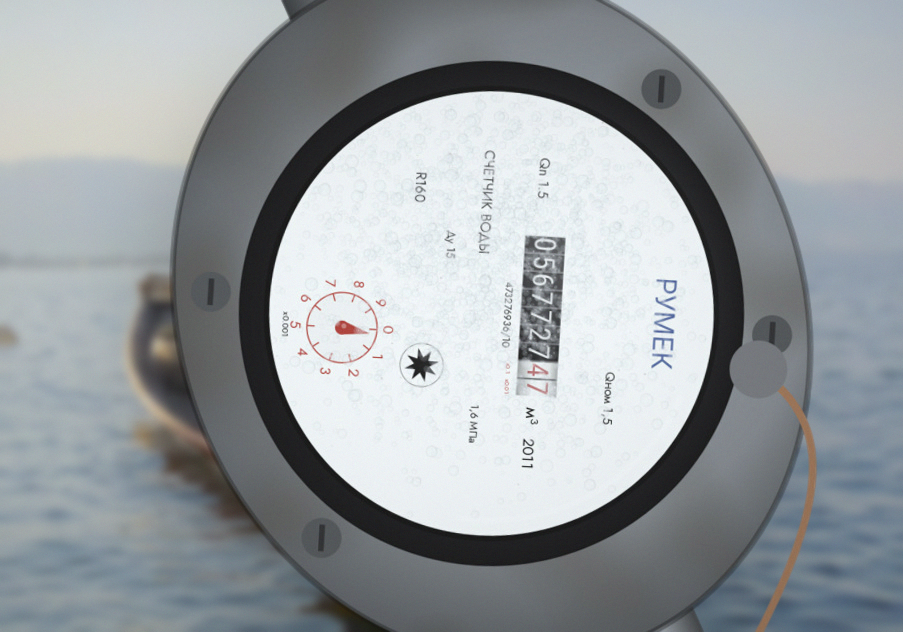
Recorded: **567727.470** m³
